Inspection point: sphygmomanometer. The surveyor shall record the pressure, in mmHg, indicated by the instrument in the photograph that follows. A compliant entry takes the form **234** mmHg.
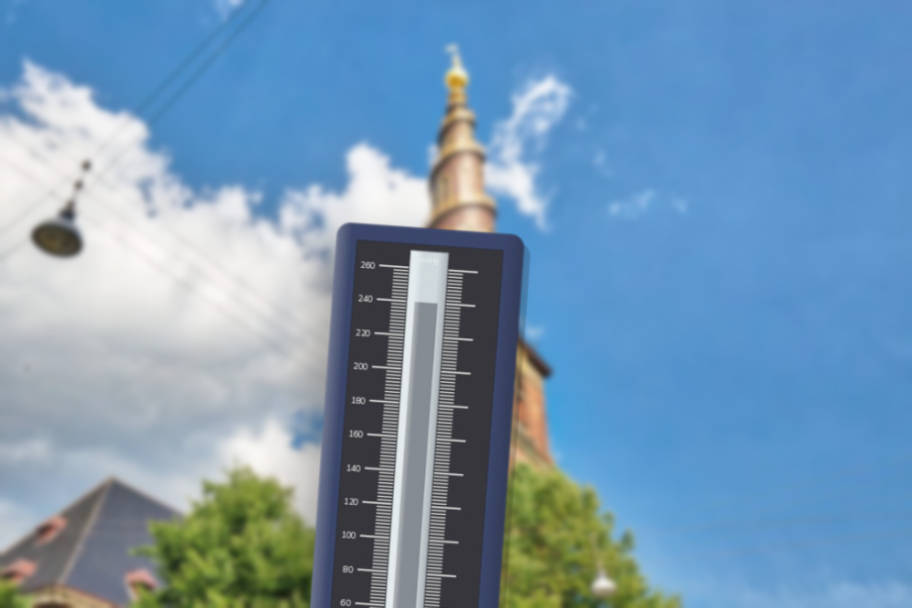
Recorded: **240** mmHg
